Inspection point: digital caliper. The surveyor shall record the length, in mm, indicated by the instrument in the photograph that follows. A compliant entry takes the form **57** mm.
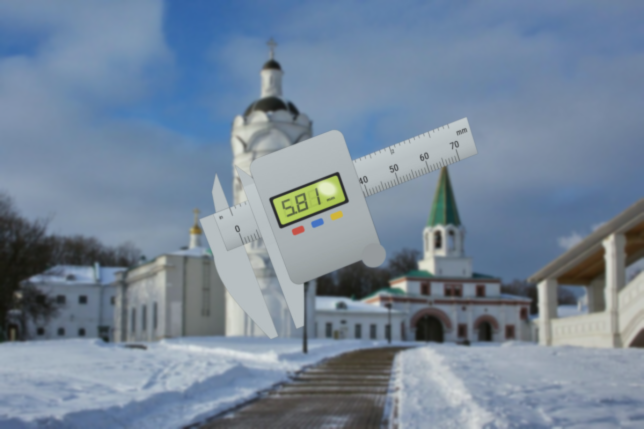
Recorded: **5.81** mm
